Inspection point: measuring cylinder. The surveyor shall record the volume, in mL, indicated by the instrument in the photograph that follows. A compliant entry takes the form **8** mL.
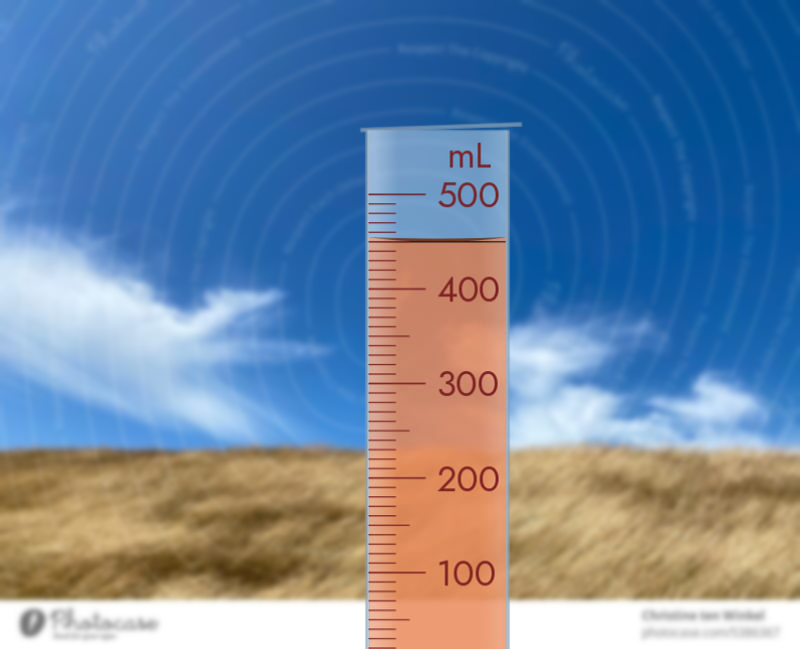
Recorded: **450** mL
